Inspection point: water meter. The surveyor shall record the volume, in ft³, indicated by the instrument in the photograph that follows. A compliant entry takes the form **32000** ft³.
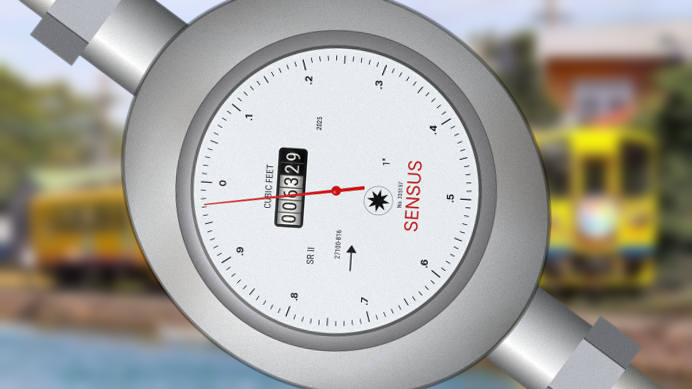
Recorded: **6328.97** ft³
